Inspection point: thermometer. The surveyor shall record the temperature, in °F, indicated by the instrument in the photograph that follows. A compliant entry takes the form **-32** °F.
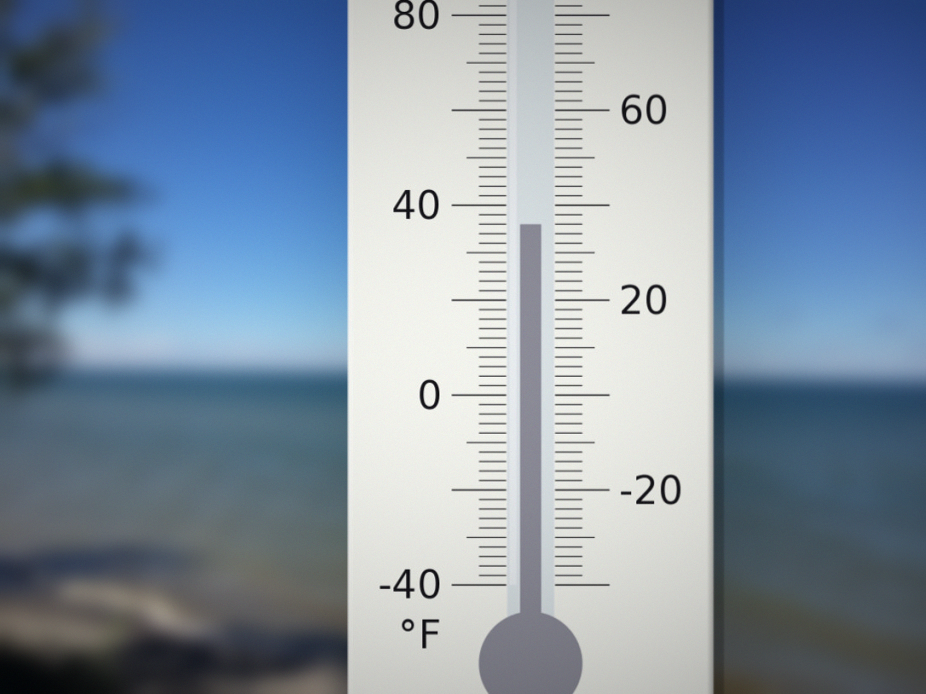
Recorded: **36** °F
